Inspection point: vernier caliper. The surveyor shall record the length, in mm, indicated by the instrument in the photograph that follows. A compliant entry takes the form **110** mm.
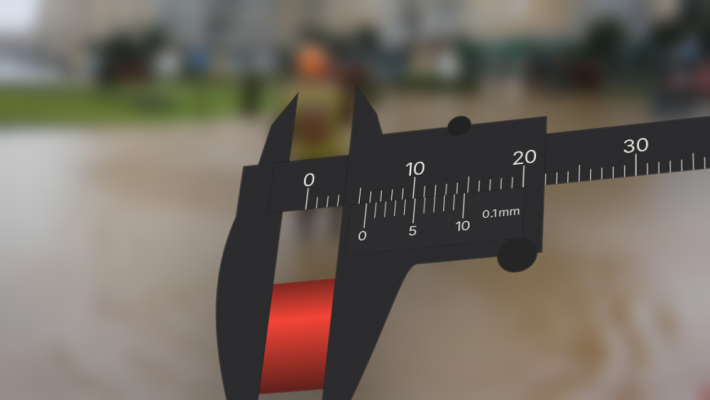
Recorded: **5.7** mm
